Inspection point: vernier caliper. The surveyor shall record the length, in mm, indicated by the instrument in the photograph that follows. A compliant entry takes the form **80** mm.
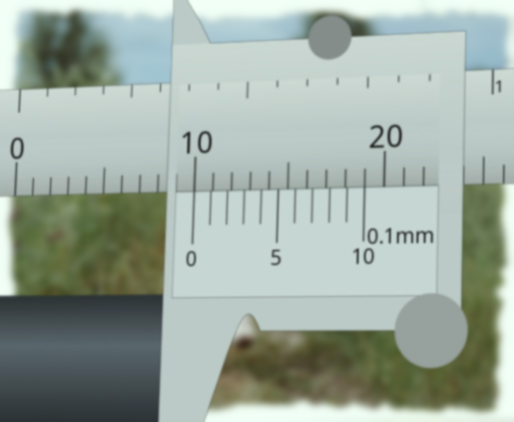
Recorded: **10.0** mm
